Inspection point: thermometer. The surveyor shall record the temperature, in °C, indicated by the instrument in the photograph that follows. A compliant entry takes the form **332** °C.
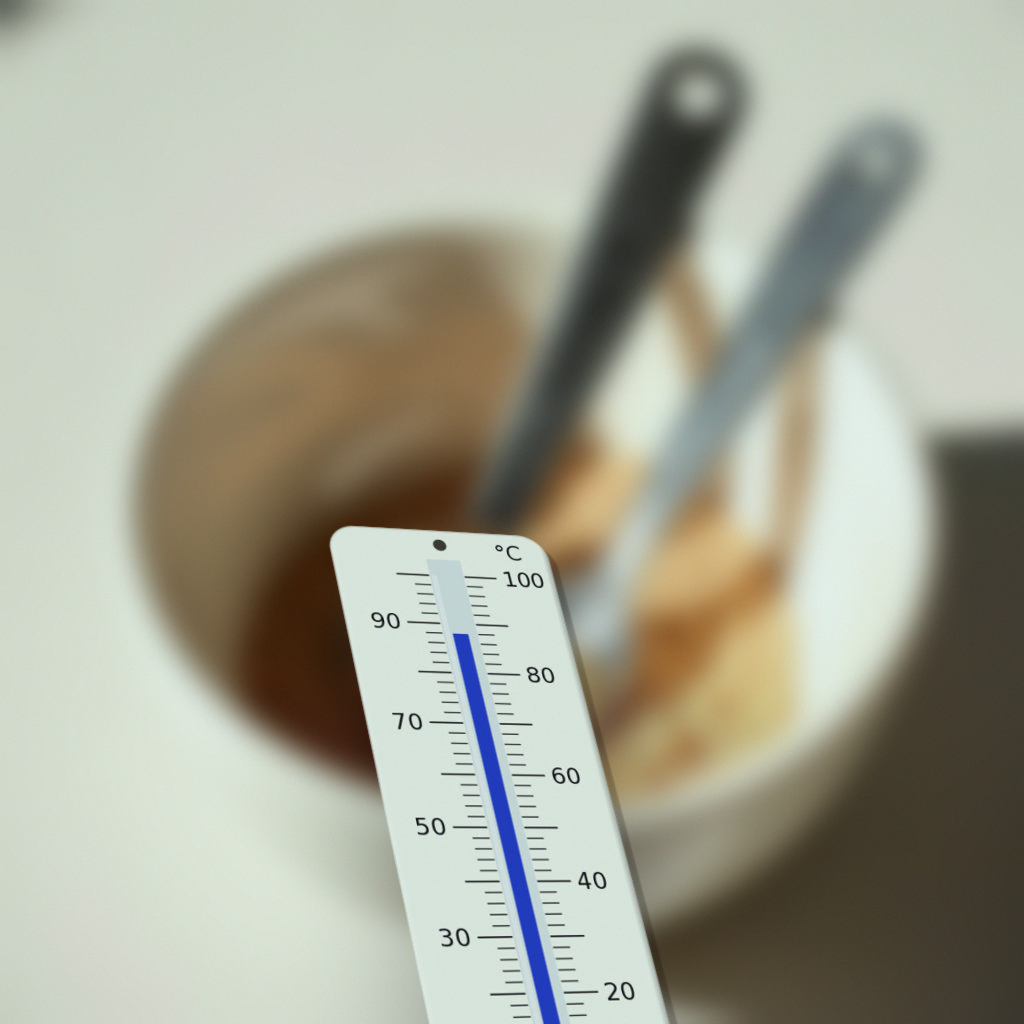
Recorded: **88** °C
